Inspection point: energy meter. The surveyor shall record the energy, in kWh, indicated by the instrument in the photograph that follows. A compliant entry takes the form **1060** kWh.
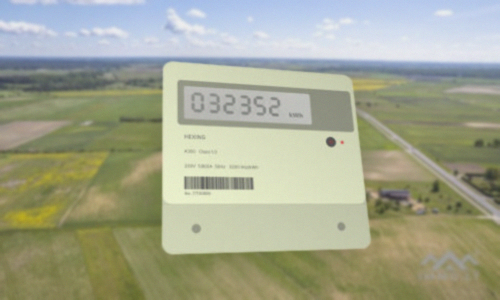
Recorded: **32352** kWh
